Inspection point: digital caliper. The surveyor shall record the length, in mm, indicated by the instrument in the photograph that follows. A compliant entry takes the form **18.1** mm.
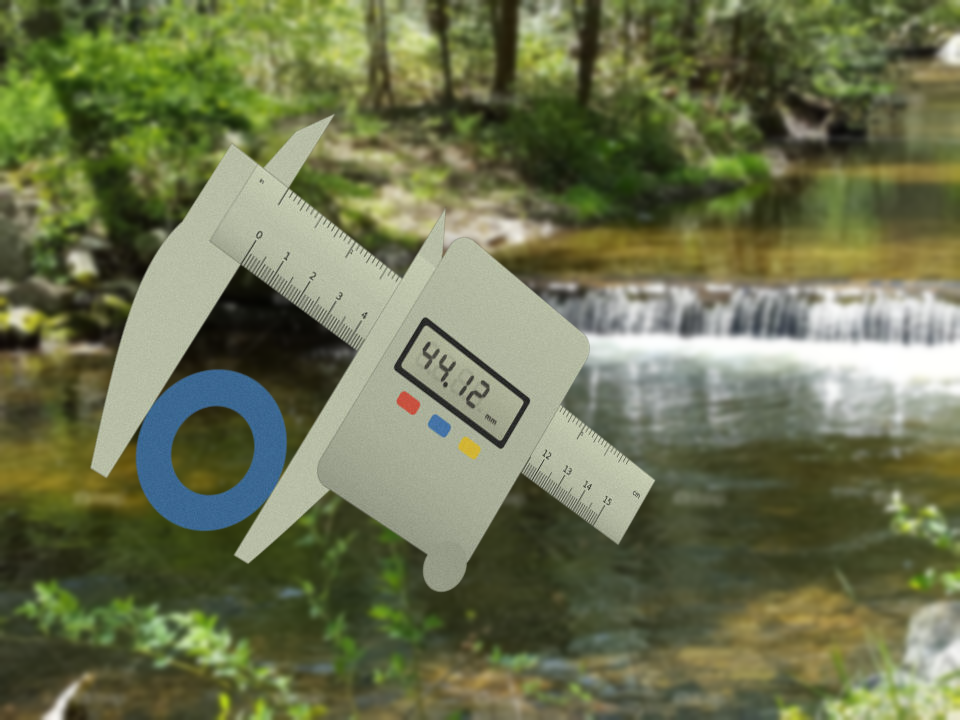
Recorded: **44.12** mm
